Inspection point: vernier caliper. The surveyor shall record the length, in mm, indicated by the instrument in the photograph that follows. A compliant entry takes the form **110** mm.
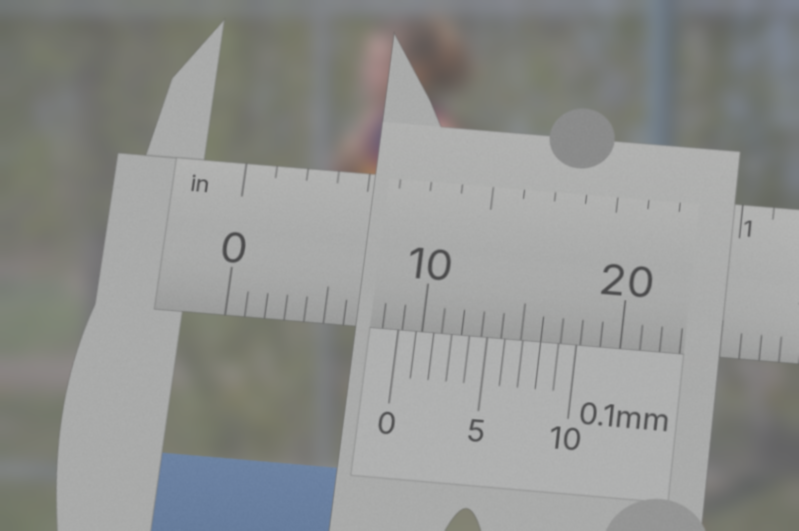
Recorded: **8.8** mm
